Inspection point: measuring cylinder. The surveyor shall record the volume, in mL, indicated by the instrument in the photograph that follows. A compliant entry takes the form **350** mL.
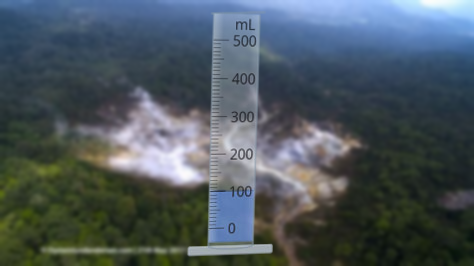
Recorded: **100** mL
